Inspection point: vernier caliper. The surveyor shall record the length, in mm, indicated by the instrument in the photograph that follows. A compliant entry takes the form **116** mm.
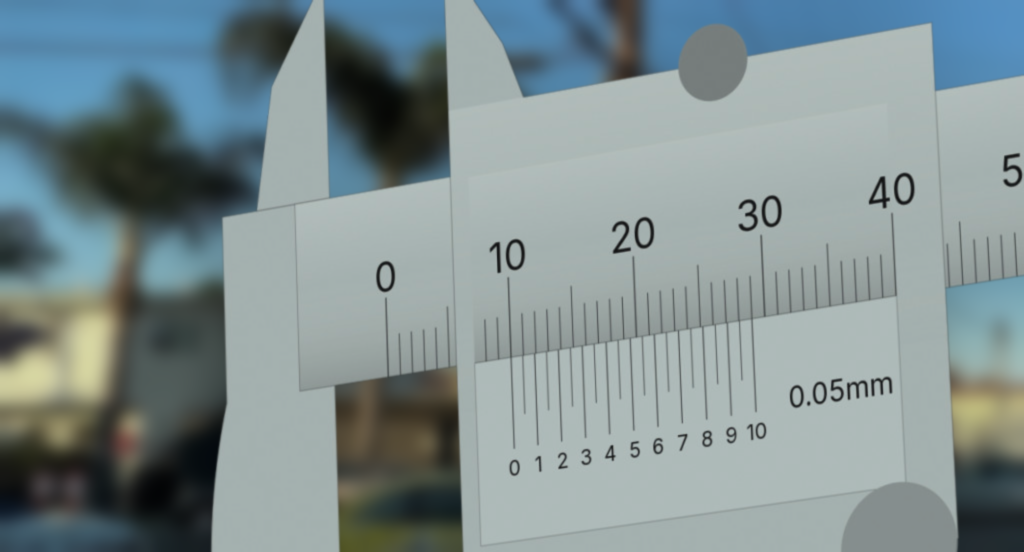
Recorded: **10.0** mm
